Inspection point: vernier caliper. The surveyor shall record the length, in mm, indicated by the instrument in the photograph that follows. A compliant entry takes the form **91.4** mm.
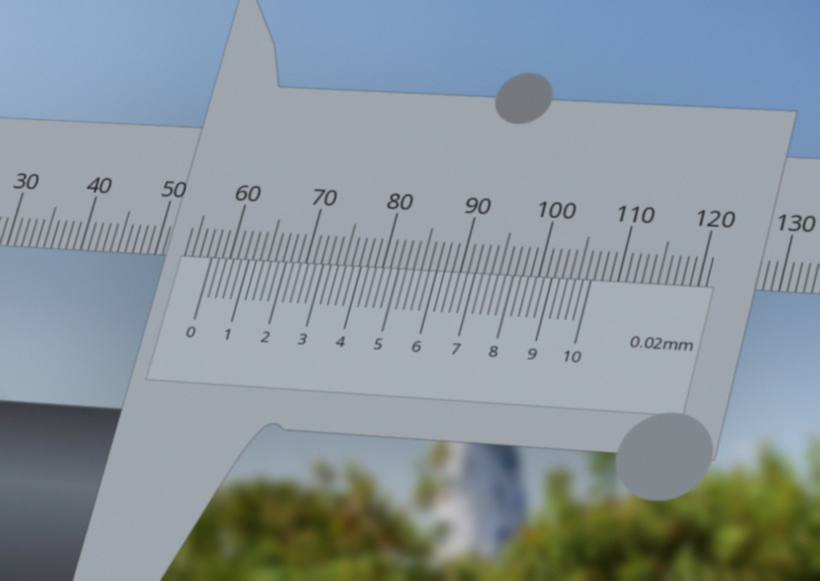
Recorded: **57.6** mm
